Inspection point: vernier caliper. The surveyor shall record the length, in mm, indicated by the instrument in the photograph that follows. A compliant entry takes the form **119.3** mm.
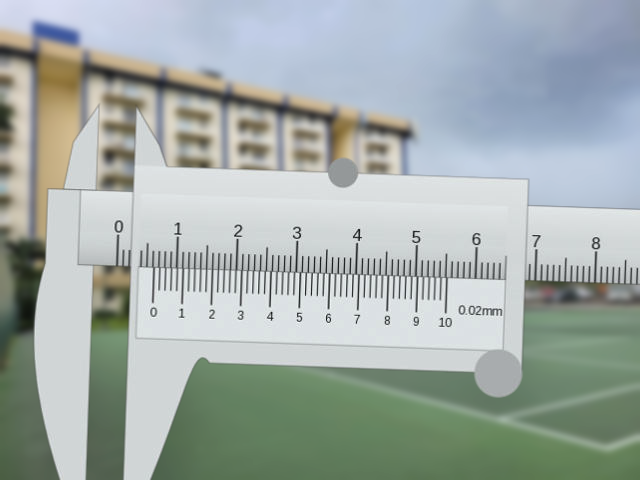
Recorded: **6.2** mm
